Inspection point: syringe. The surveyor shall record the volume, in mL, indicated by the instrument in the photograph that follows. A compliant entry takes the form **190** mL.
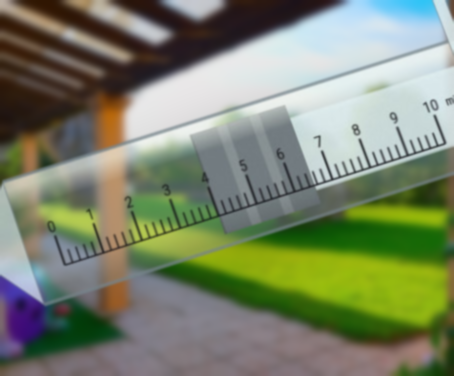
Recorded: **4** mL
